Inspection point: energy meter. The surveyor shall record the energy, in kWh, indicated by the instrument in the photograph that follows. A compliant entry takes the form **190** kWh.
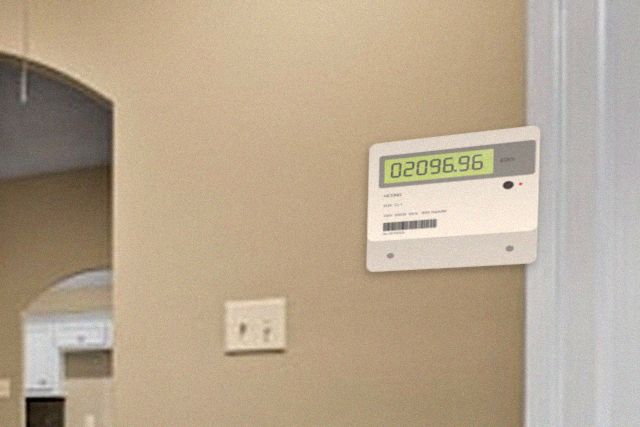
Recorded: **2096.96** kWh
